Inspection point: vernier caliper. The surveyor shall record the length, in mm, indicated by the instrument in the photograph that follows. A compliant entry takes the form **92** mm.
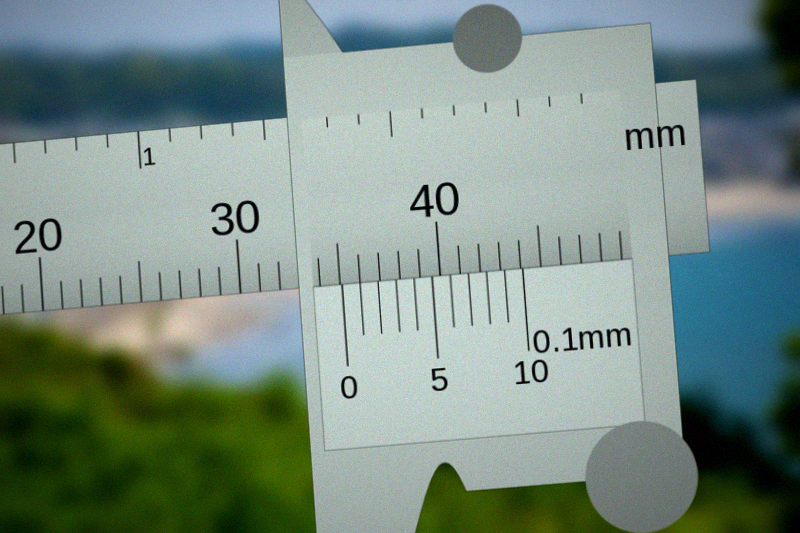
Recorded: **35.1** mm
